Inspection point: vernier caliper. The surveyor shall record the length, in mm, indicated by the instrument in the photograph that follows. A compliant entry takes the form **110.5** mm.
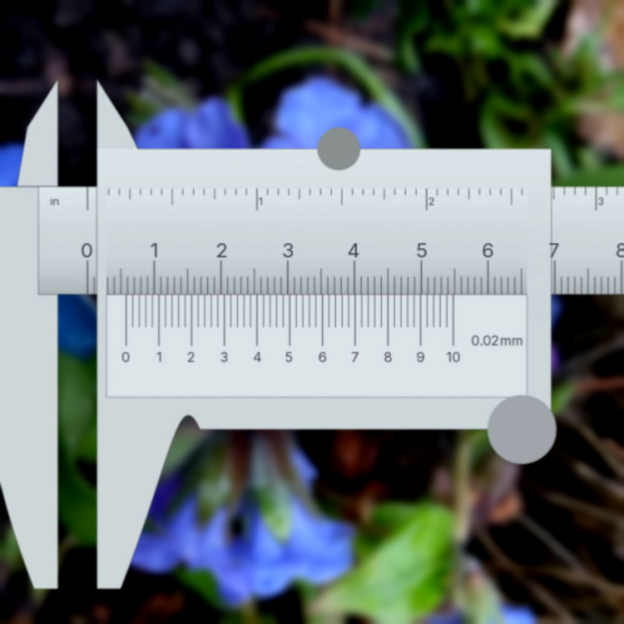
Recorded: **5.8** mm
